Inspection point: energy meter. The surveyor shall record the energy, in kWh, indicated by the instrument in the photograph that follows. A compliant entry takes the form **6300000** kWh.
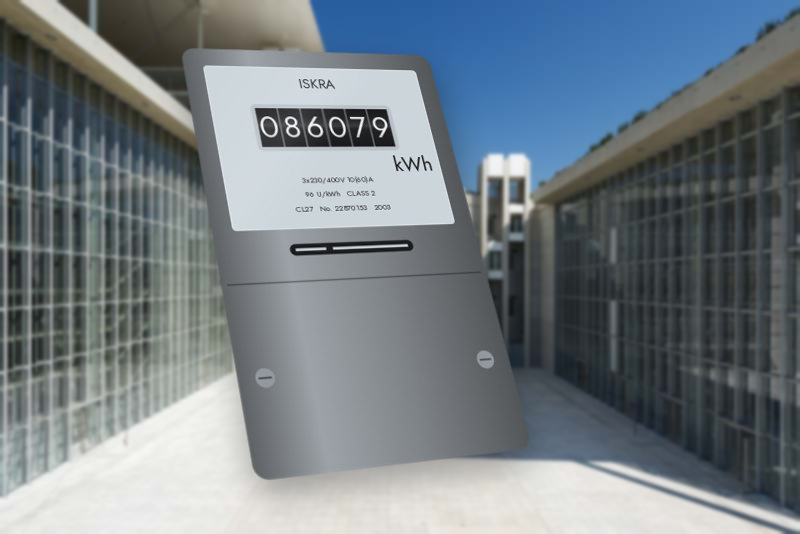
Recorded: **86079** kWh
